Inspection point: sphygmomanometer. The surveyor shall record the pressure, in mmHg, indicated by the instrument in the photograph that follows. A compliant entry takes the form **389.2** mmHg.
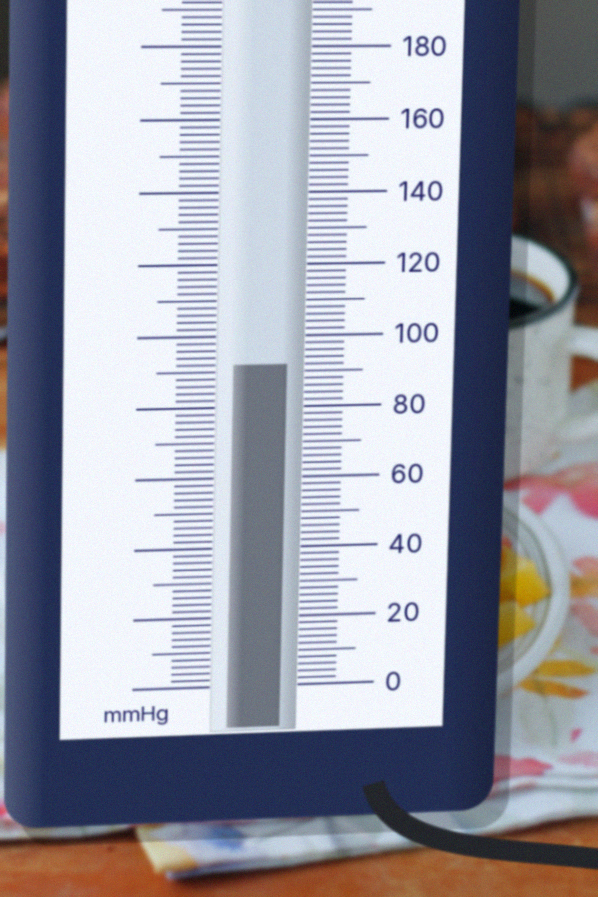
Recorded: **92** mmHg
